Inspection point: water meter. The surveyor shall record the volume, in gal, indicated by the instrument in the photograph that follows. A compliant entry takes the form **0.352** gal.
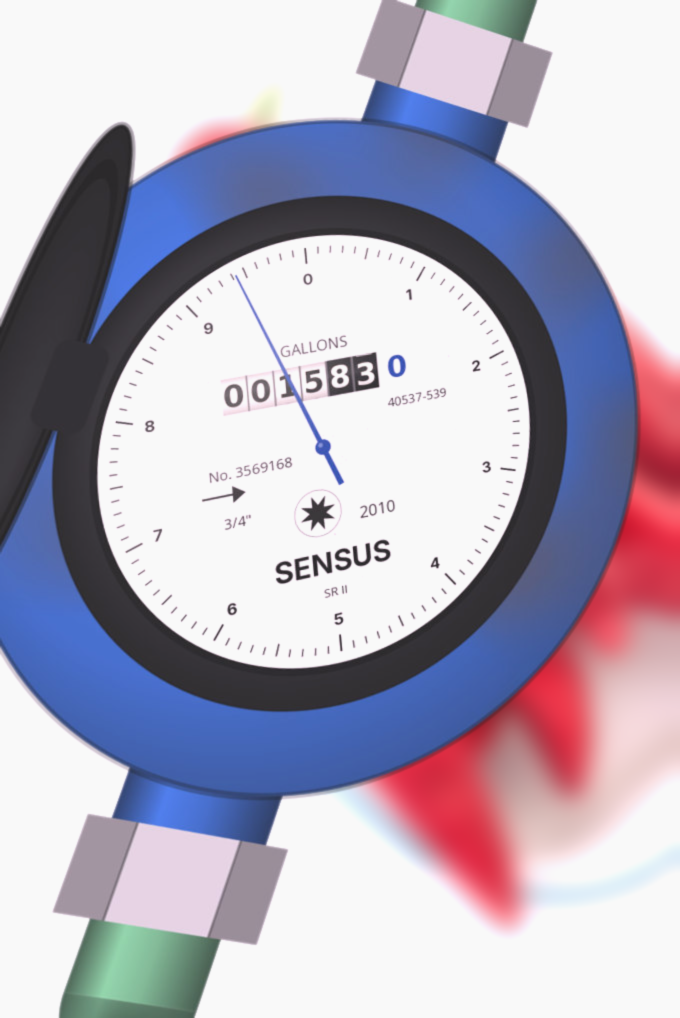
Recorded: **15829.4** gal
